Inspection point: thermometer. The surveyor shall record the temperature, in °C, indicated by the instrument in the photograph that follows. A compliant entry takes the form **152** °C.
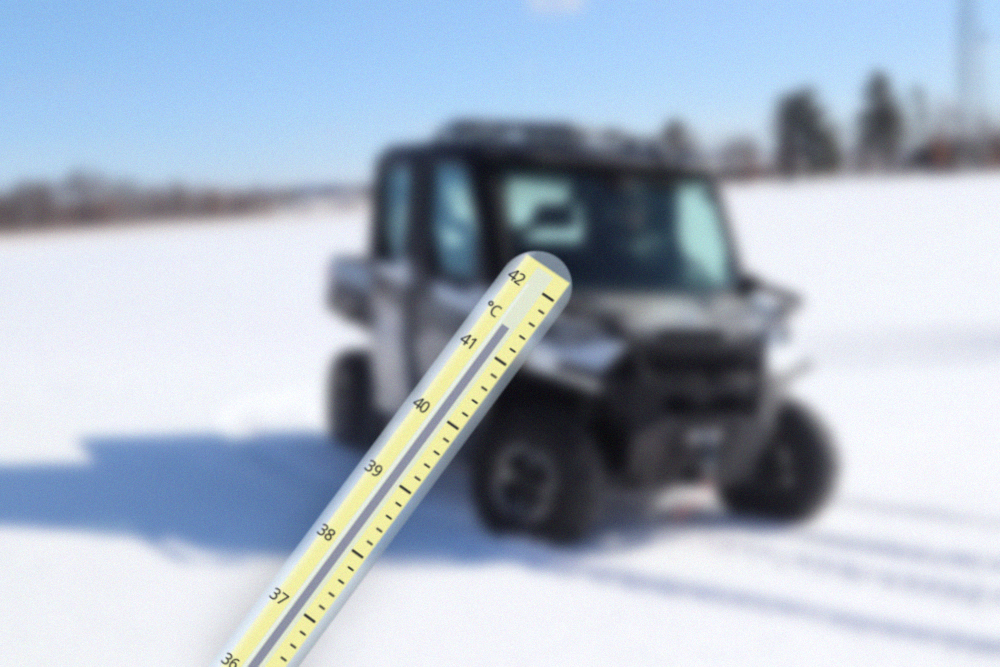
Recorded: **41.4** °C
